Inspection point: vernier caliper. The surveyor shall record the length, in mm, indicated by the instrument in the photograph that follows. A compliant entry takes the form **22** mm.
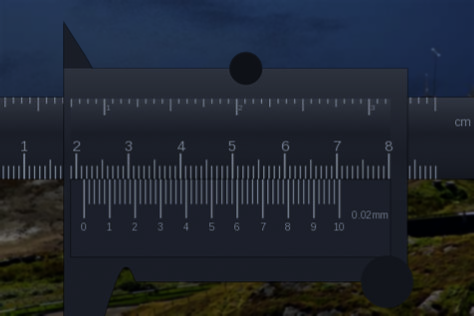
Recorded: **21.5** mm
